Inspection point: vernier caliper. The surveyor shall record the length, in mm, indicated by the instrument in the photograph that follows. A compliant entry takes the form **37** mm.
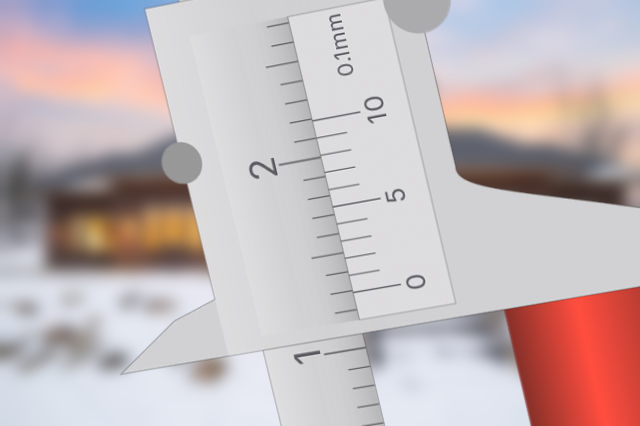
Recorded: **12.9** mm
